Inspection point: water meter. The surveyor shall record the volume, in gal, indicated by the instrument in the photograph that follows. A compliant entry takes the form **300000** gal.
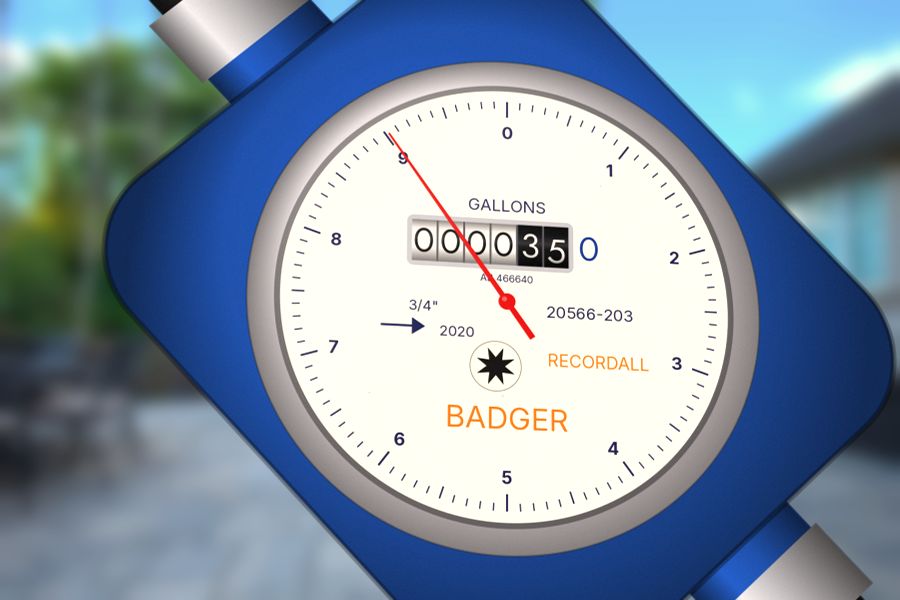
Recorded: **349.0** gal
